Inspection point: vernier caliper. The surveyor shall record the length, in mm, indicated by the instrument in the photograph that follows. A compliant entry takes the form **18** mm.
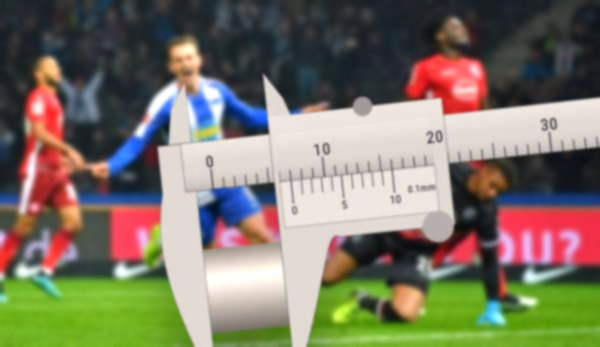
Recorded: **7.0** mm
